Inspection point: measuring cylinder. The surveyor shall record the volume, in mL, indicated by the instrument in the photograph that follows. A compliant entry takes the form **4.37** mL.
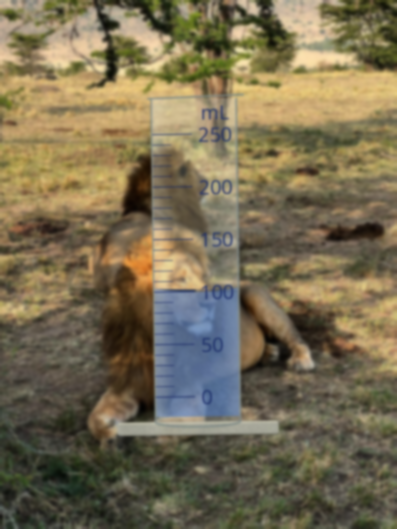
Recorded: **100** mL
